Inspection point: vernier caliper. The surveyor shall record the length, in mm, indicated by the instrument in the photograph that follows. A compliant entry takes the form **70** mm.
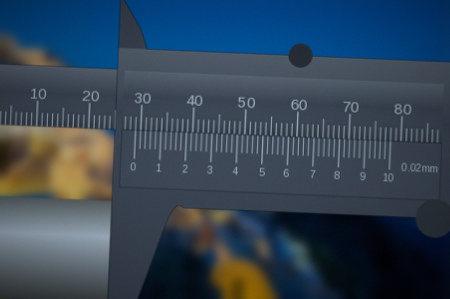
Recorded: **29.0** mm
